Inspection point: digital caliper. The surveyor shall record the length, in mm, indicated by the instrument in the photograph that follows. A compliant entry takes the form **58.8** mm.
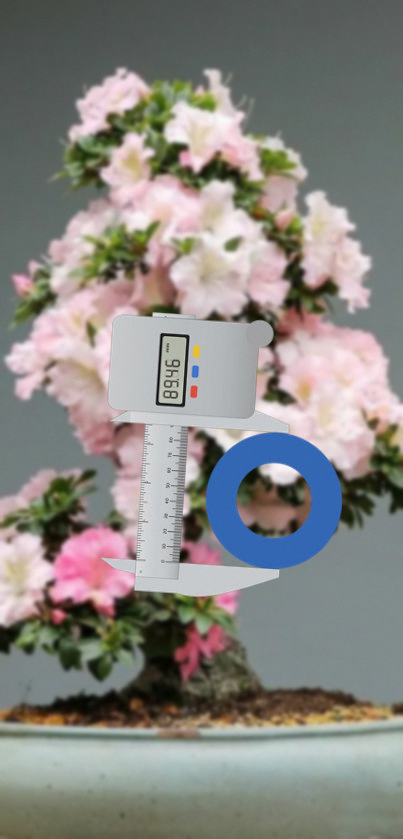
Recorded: **89.46** mm
